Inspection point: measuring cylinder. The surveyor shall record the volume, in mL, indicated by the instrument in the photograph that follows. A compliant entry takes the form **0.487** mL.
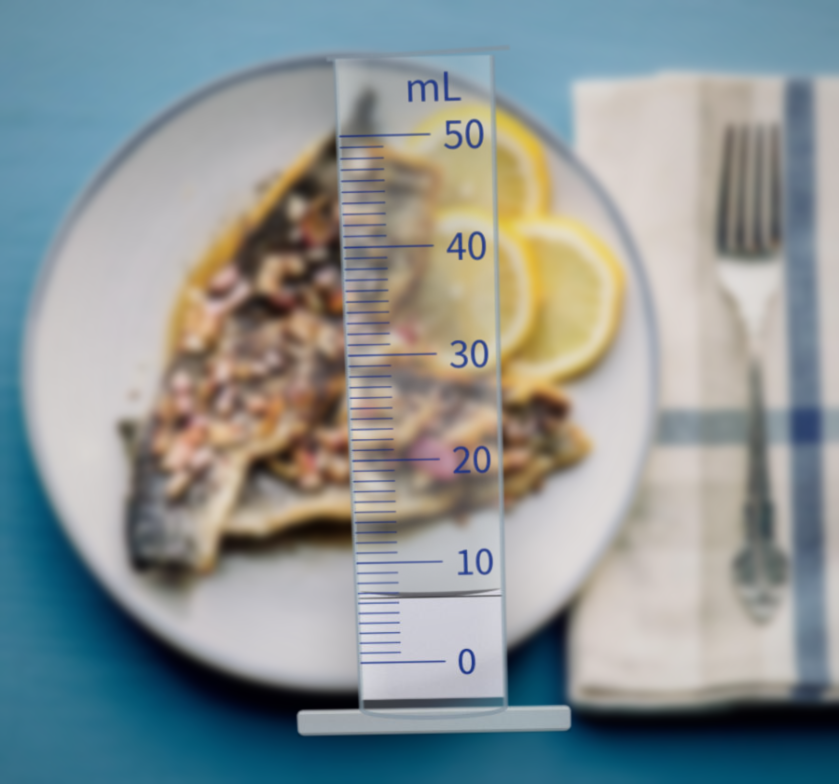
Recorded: **6.5** mL
